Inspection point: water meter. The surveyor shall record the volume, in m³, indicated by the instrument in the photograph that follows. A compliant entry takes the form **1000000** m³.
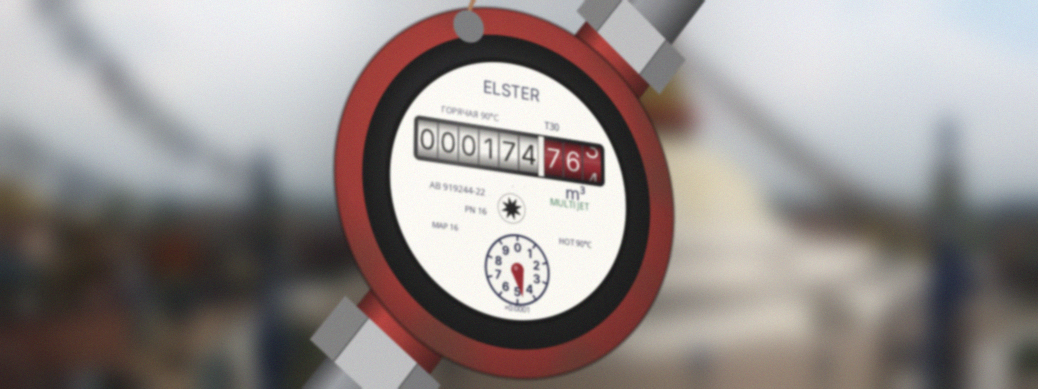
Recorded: **174.7634** m³
